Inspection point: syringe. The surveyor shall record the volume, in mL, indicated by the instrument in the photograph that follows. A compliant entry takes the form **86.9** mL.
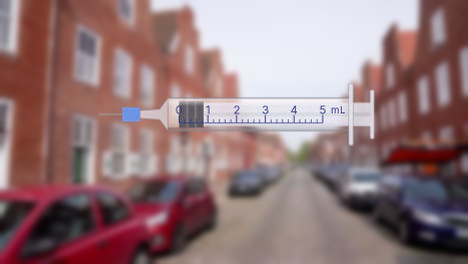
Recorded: **0** mL
